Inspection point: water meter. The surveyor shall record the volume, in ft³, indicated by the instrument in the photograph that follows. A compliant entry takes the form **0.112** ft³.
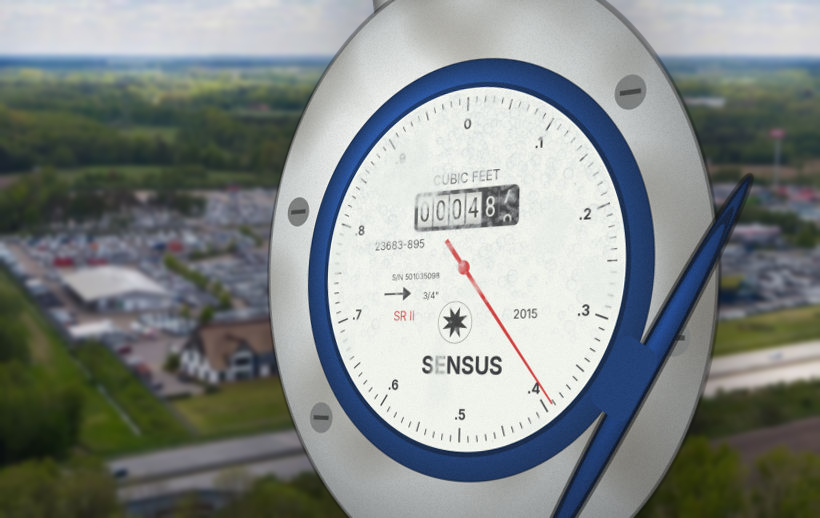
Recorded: **487.39** ft³
